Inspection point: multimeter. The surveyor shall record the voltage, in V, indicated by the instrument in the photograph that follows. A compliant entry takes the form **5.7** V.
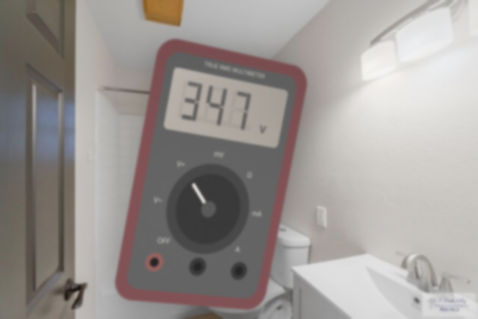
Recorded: **347** V
